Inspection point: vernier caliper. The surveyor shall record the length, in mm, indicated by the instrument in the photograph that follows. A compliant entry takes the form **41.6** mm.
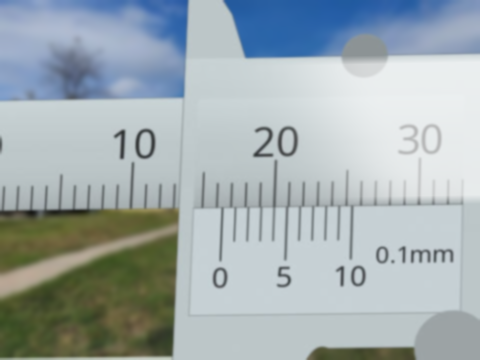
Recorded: **16.4** mm
